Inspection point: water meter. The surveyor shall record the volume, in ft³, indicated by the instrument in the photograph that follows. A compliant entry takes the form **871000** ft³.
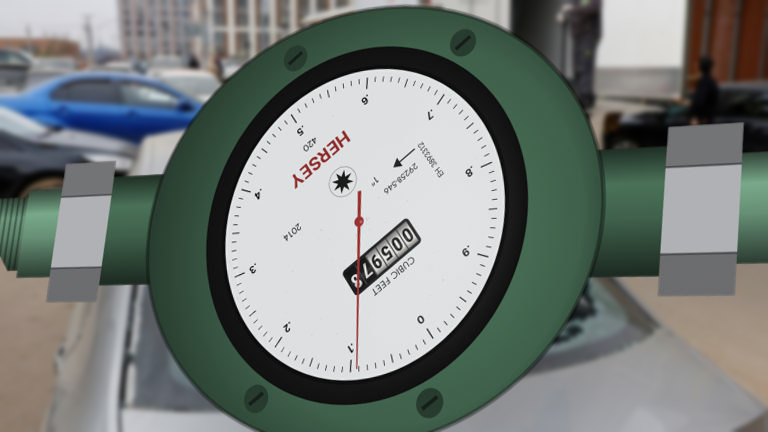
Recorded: **5978.09** ft³
